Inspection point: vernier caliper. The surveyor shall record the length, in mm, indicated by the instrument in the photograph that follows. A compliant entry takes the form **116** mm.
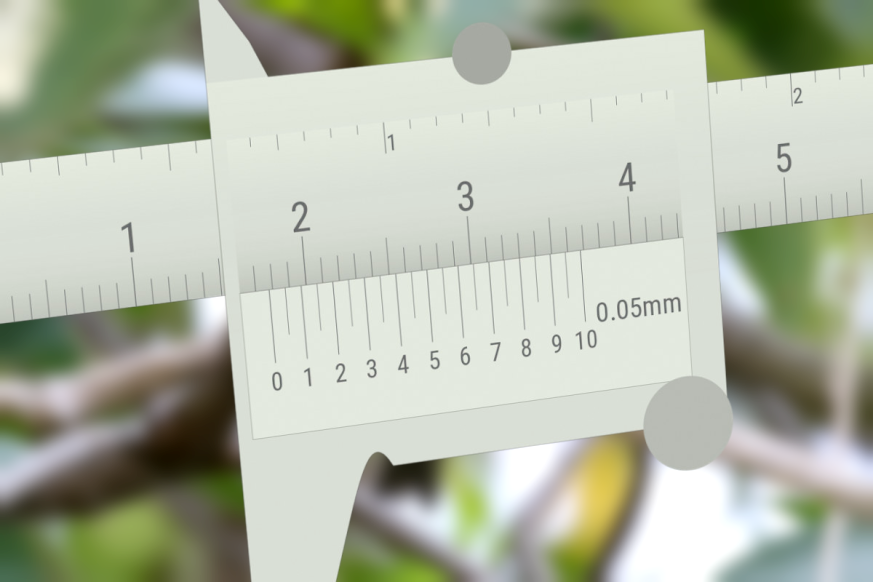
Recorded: **17.8** mm
